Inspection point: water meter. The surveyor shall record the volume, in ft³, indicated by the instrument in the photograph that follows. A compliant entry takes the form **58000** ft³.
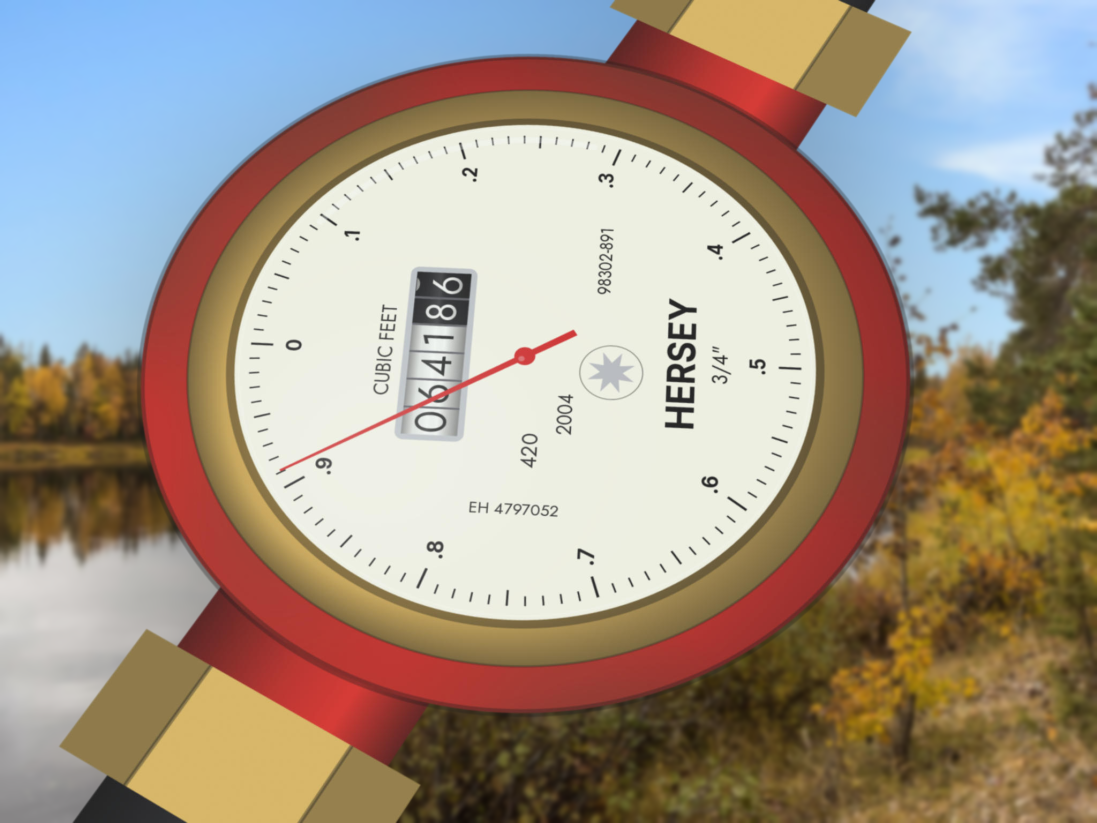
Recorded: **64185.91** ft³
